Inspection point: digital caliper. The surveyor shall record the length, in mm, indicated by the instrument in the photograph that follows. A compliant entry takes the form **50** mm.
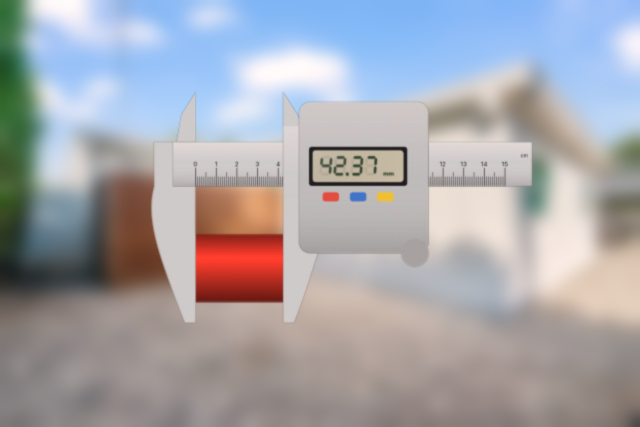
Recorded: **42.37** mm
